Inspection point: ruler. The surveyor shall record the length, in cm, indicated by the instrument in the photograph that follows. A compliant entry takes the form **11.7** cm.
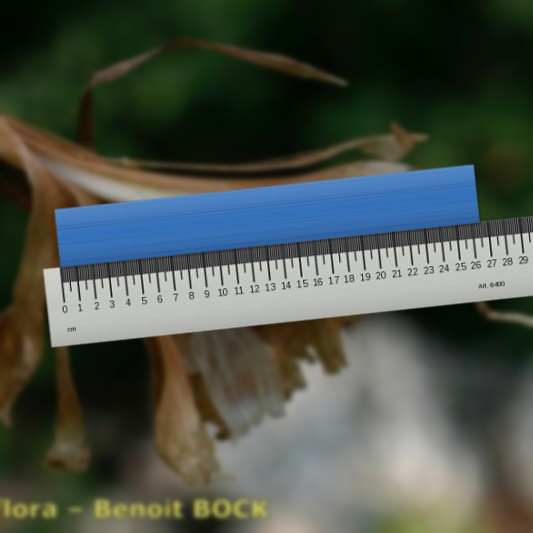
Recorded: **26.5** cm
